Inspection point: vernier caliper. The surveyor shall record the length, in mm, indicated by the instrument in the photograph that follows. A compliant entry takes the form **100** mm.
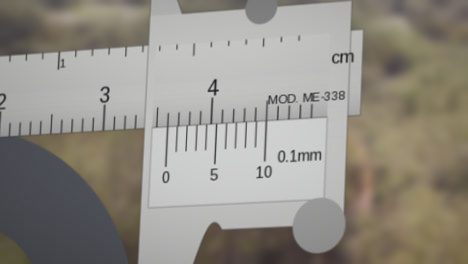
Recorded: **36.0** mm
